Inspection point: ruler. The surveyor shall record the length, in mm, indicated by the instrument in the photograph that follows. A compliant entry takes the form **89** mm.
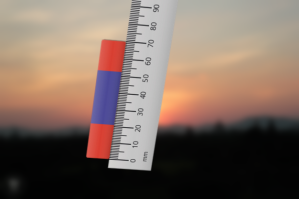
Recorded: **70** mm
